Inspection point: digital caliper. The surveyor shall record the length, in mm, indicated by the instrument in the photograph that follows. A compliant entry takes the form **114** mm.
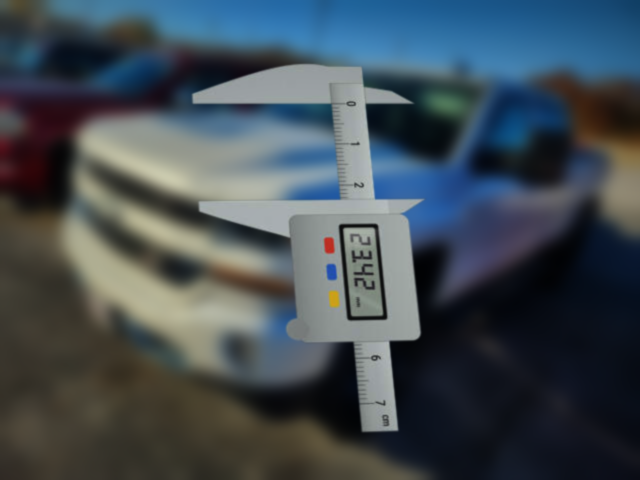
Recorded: **23.42** mm
